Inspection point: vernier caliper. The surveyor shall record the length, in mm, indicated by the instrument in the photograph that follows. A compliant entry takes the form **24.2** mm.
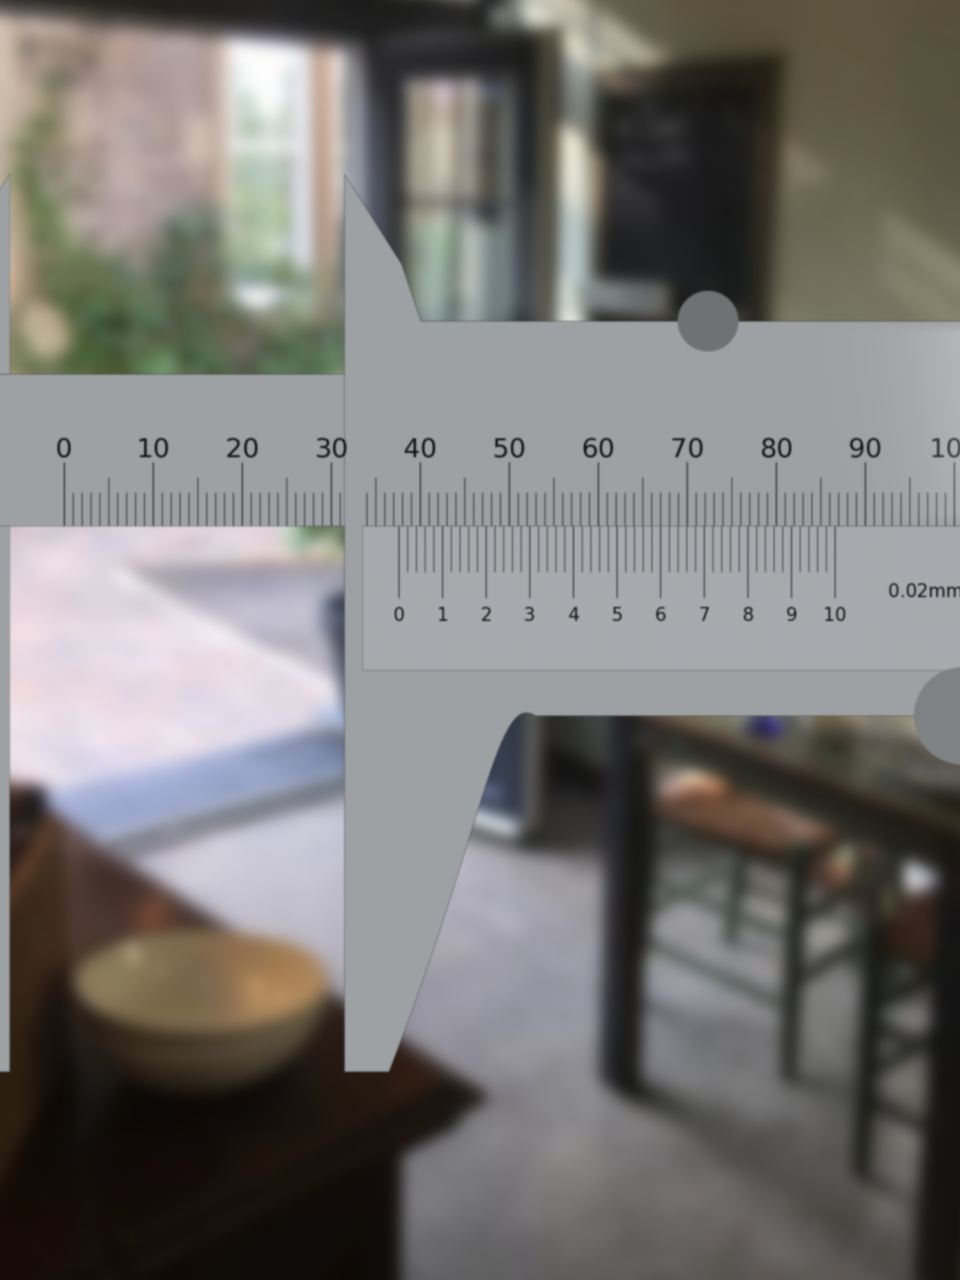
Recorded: **37.6** mm
